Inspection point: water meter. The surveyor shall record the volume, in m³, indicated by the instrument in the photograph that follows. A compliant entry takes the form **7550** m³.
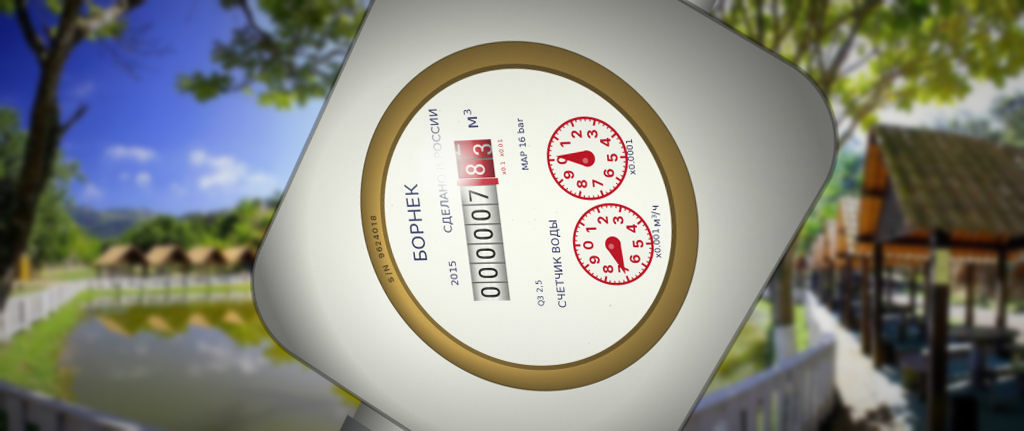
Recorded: **7.8270** m³
